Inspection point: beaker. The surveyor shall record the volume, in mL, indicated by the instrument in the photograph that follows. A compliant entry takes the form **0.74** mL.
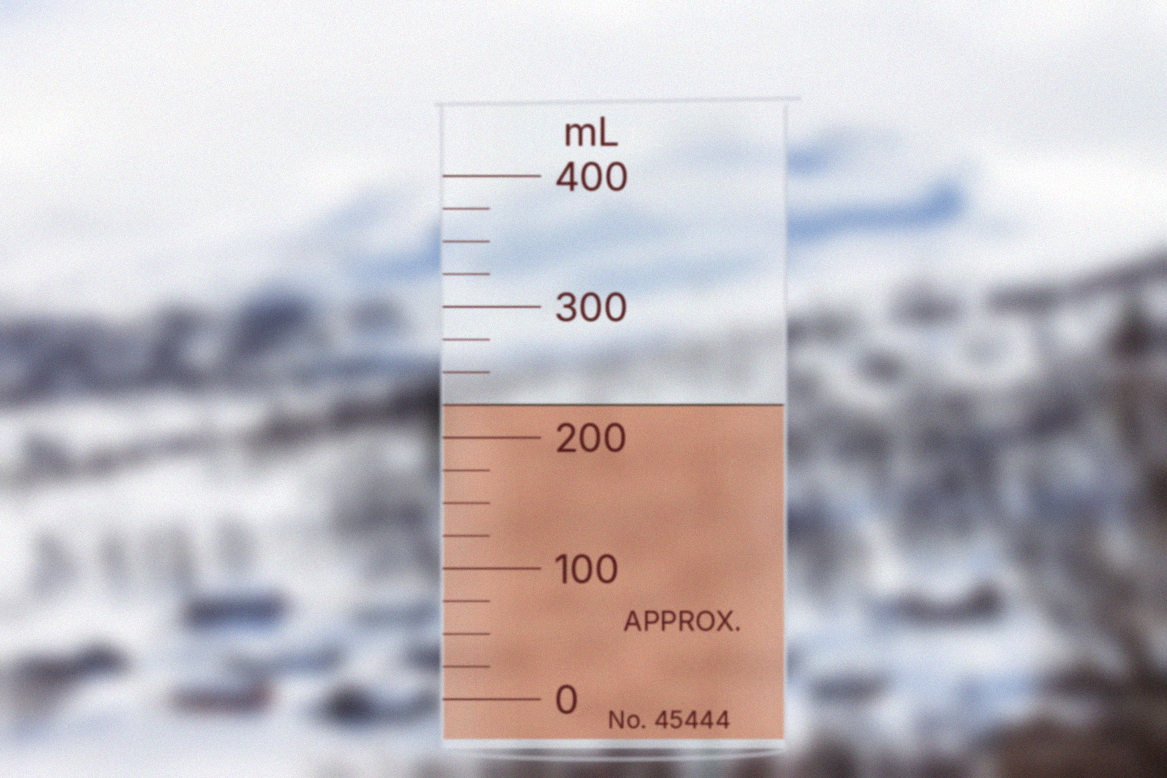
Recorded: **225** mL
